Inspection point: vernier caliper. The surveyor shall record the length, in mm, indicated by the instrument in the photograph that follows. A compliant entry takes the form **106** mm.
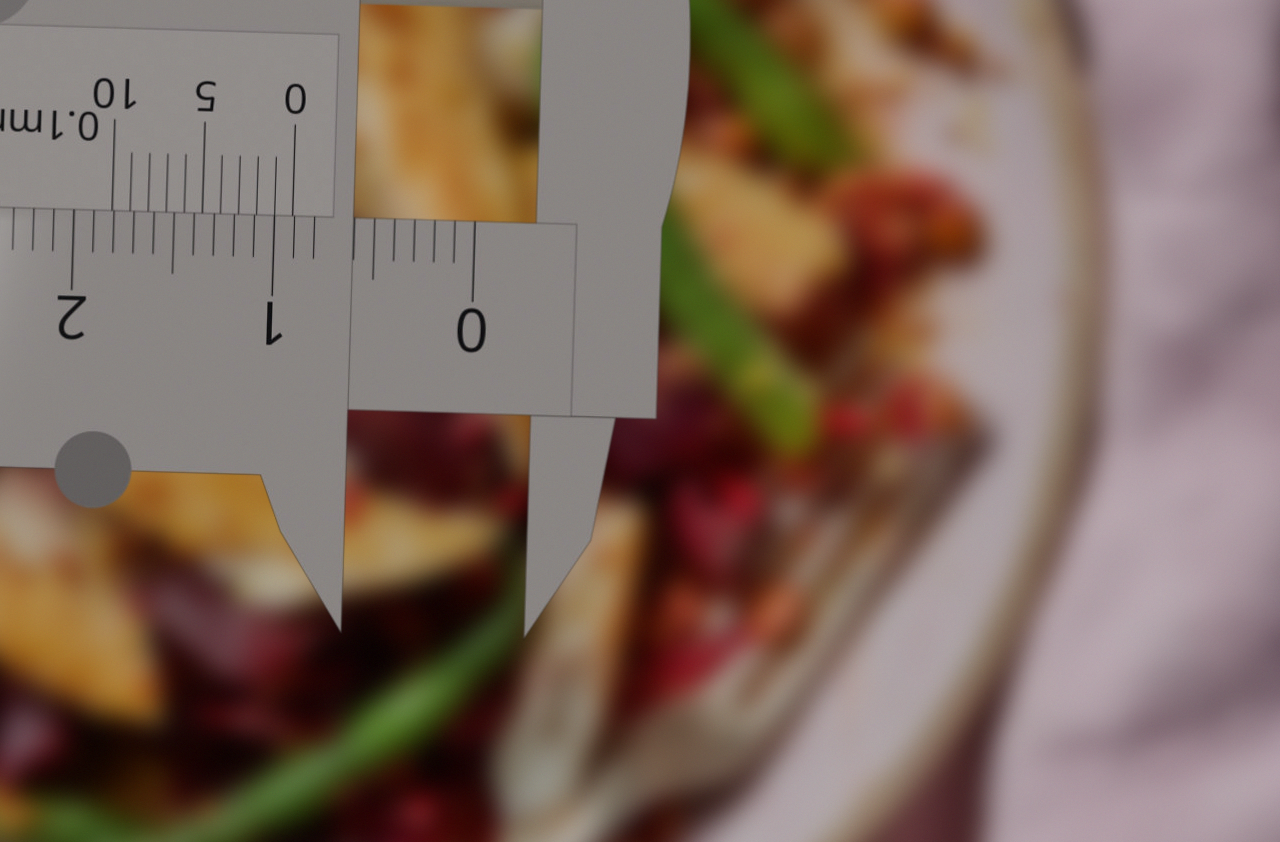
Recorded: **9.1** mm
